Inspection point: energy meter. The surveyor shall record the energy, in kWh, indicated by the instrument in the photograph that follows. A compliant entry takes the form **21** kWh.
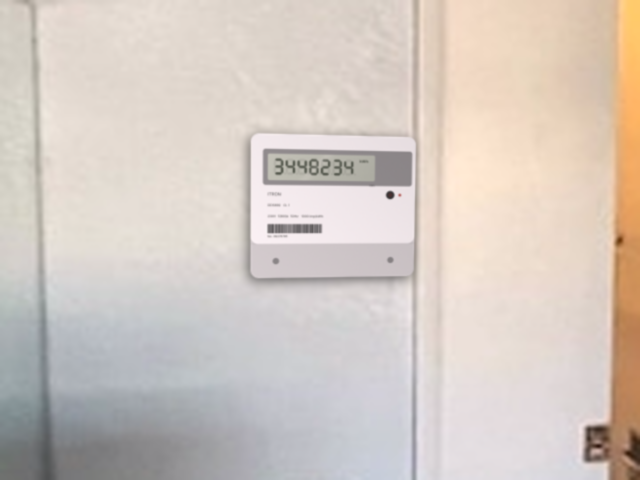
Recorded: **3448234** kWh
